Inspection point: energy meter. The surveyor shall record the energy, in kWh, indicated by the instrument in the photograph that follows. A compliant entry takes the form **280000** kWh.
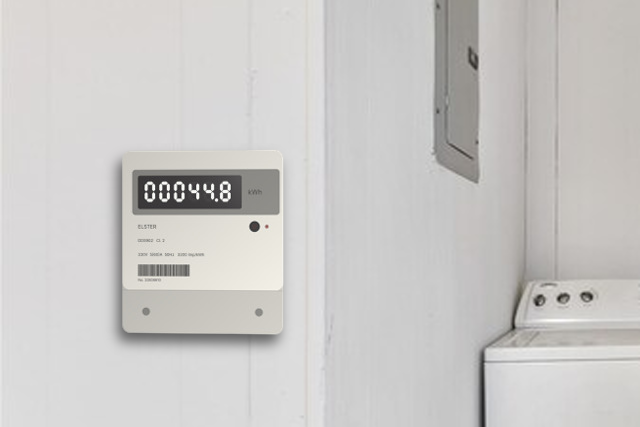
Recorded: **44.8** kWh
